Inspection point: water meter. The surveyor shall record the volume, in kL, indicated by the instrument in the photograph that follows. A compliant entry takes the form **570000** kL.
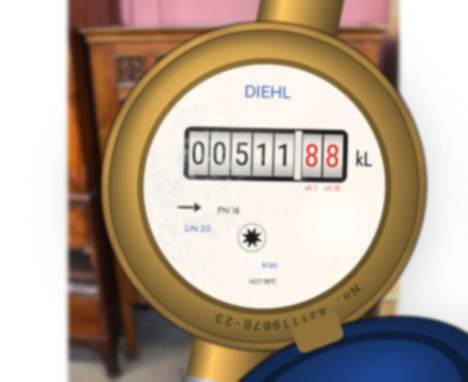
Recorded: **511.88** kL
